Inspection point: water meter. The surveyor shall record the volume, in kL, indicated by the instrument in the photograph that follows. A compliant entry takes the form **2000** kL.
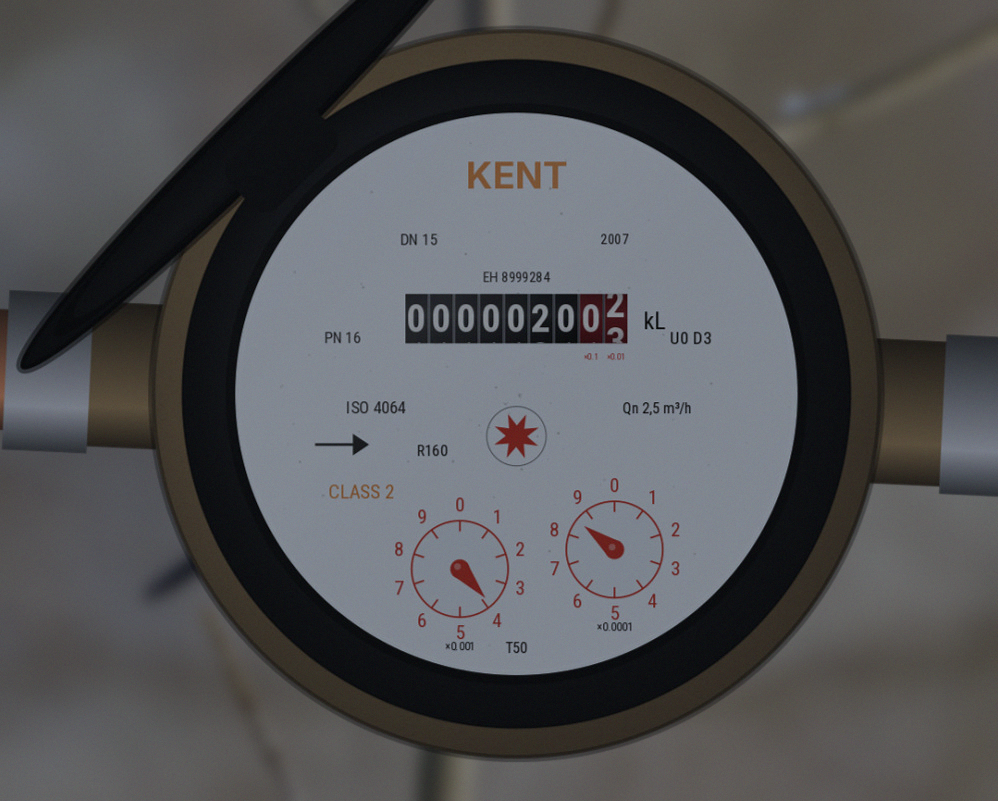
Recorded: **20.0238** kL
